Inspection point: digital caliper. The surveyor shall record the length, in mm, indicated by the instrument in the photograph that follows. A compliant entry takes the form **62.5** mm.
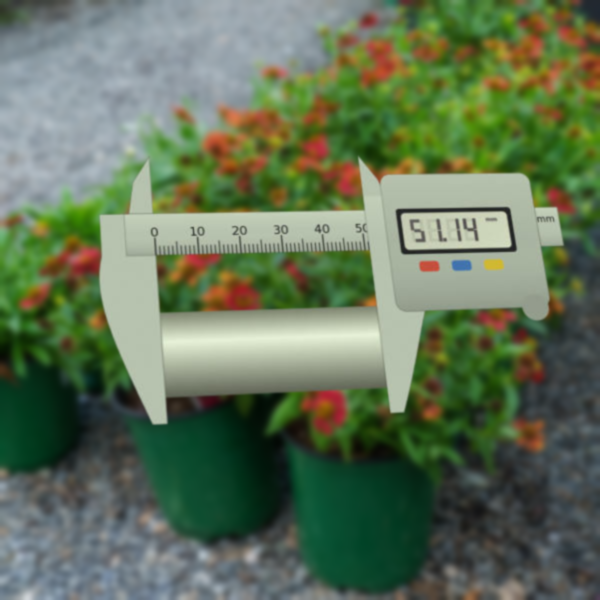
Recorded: **51.14** mm
